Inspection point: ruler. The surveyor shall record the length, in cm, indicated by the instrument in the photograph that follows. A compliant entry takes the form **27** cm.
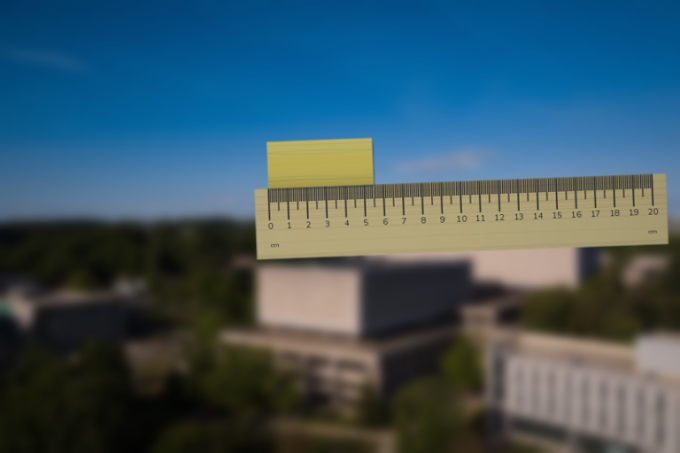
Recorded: **5.5** cm
